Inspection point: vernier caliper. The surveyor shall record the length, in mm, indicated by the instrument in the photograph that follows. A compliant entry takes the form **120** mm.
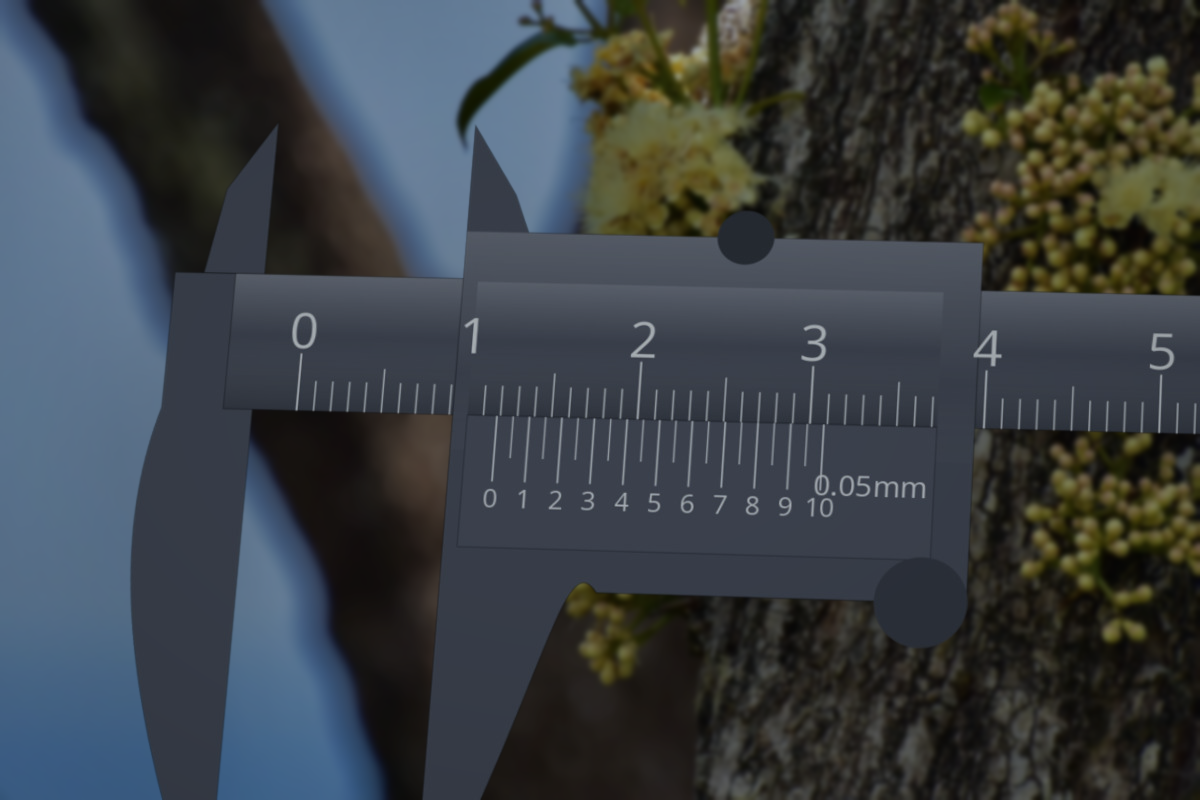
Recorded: **11.8** mm
